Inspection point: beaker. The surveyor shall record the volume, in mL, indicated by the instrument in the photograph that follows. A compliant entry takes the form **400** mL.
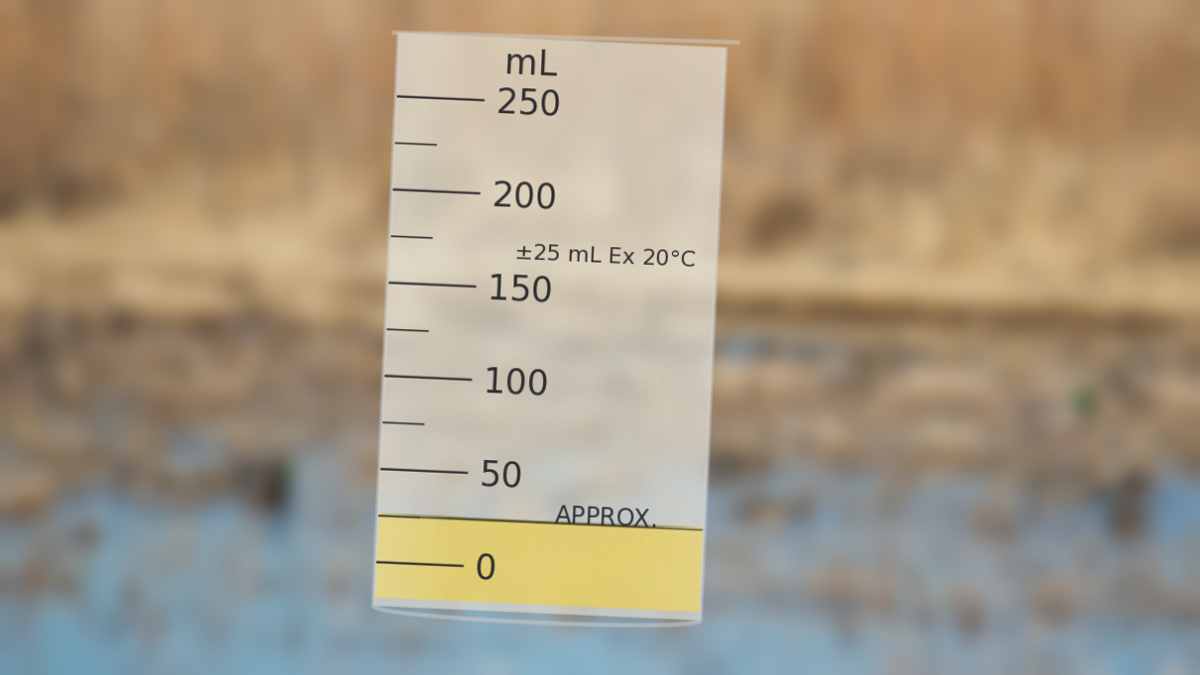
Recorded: **25** mL
